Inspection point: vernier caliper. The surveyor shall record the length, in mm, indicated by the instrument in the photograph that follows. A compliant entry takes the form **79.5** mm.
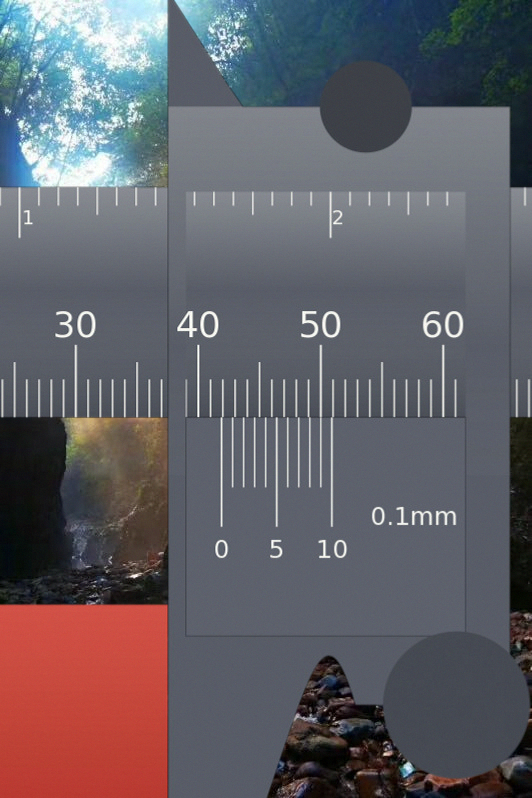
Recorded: **41.9** mm
